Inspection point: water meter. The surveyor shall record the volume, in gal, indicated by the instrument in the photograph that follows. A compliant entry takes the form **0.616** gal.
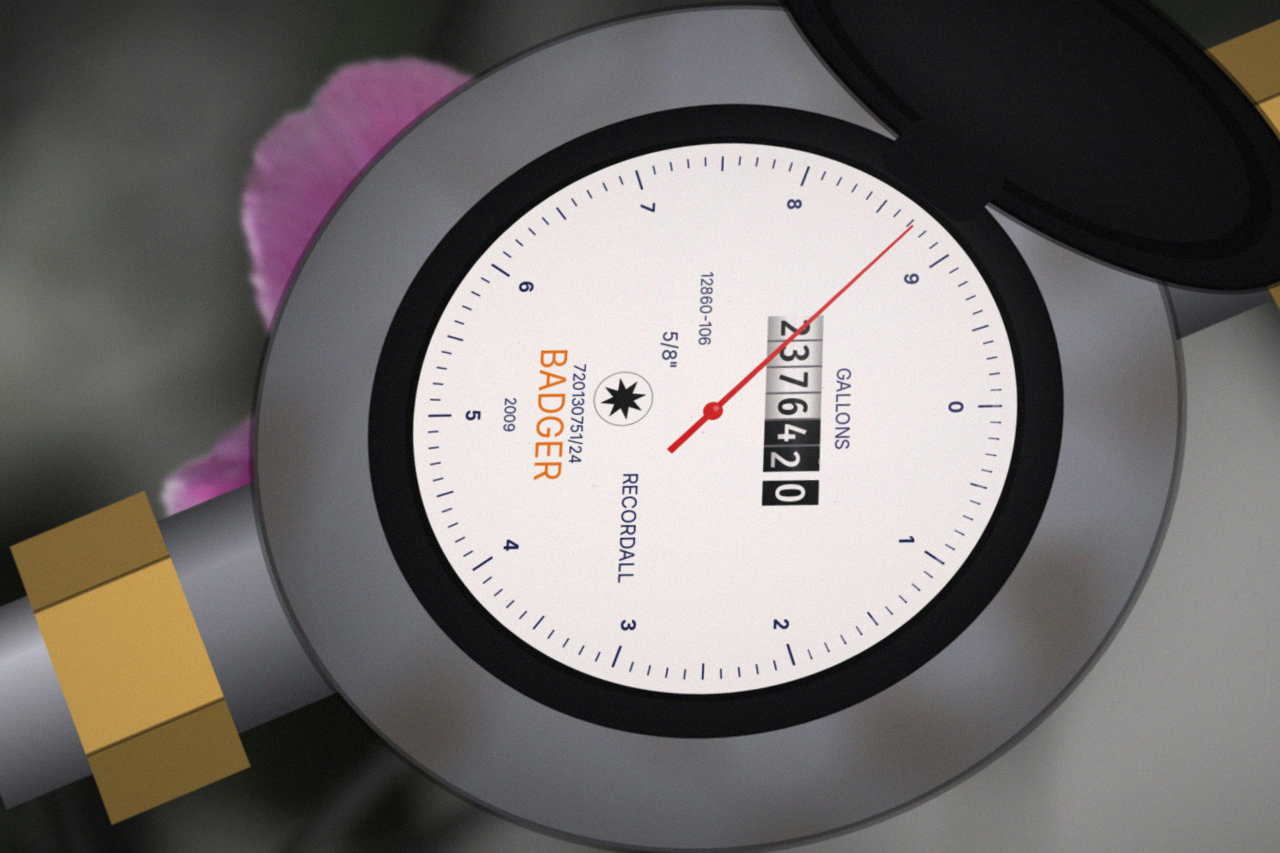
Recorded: **2376418.7** gal
